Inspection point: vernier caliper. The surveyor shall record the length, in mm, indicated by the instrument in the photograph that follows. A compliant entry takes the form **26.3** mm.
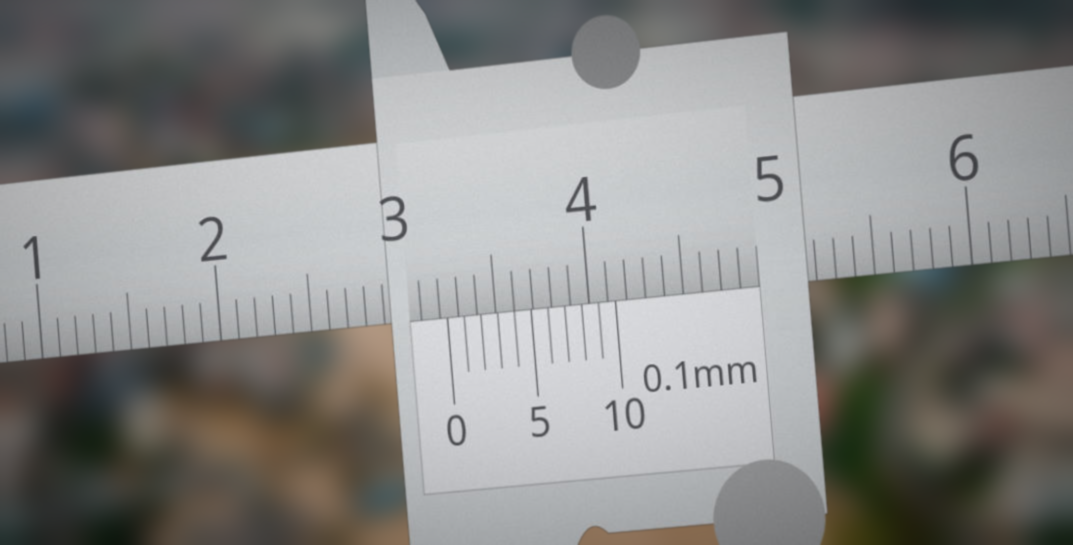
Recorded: **32.4** mm
